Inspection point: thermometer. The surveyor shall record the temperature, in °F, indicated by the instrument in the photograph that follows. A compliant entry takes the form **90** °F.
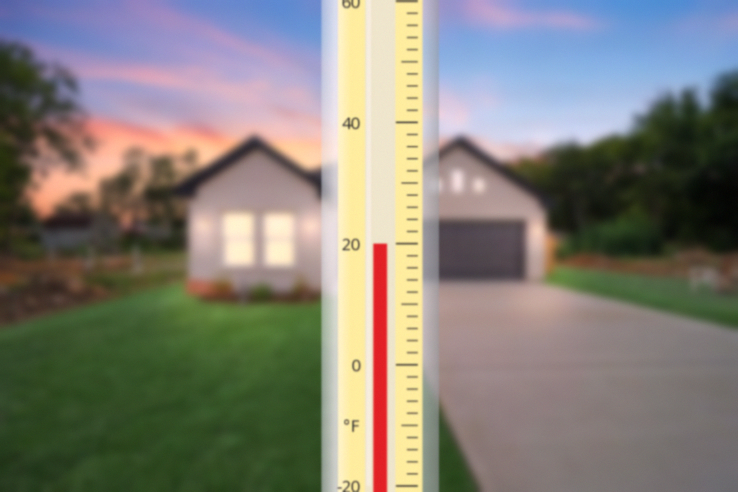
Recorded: **20** °F
